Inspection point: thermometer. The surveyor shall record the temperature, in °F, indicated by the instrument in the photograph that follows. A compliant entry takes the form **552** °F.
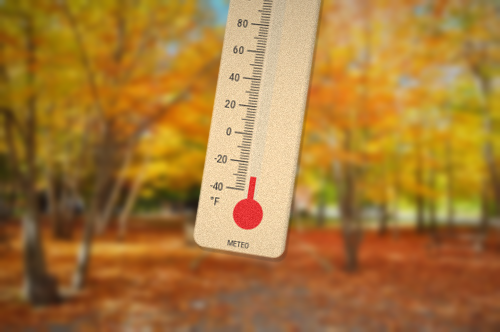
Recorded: **-30** °F
